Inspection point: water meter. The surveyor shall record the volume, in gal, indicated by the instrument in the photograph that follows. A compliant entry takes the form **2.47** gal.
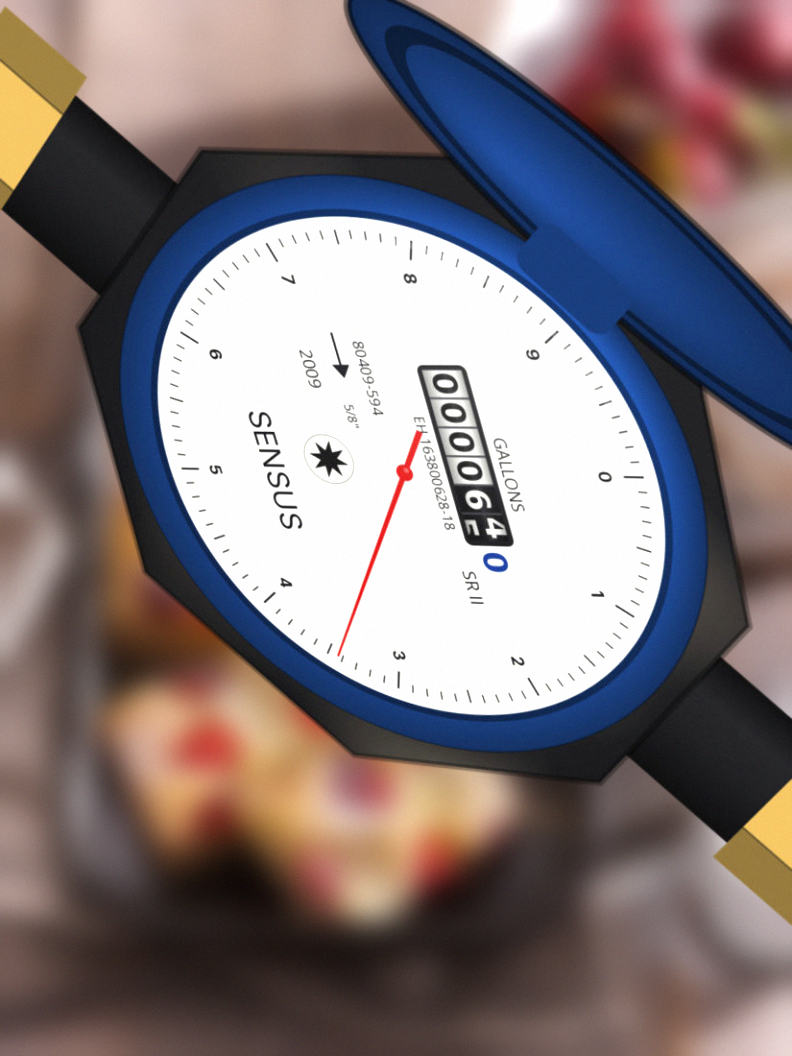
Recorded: **643.4** gal
